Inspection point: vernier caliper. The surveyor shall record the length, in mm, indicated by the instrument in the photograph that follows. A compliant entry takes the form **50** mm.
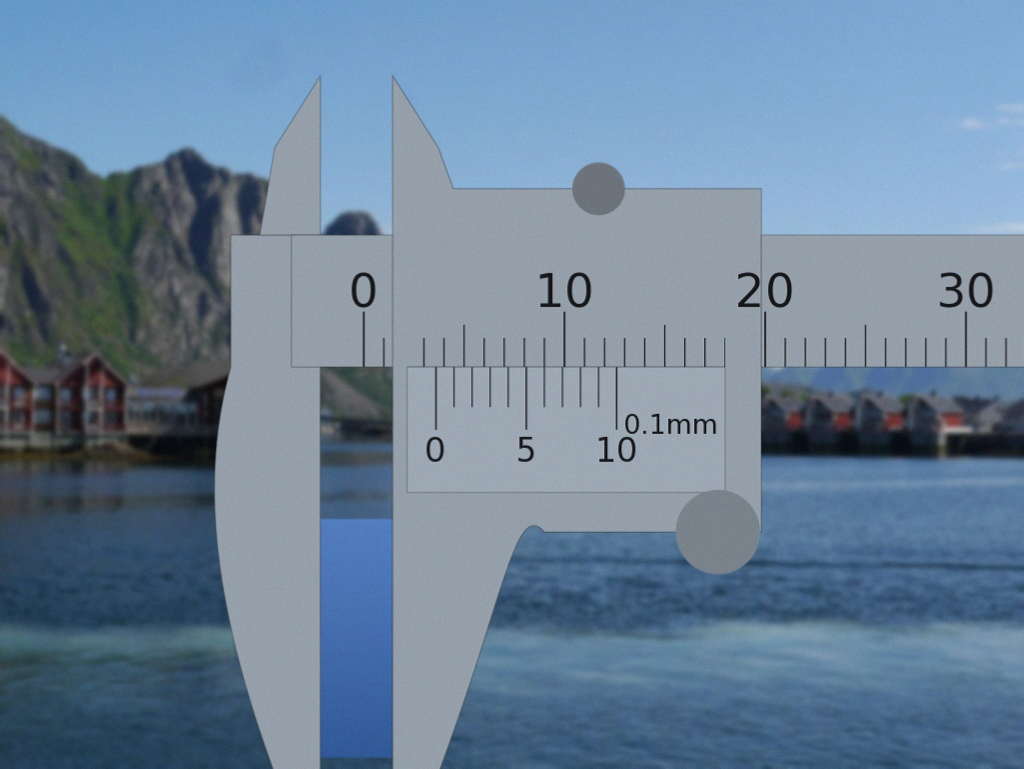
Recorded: **3.6** mm
